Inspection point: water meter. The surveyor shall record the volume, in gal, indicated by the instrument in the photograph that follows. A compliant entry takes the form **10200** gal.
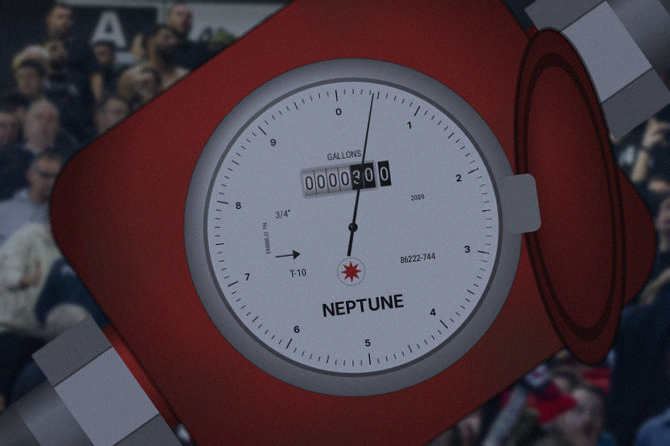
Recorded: **300.4** gal
